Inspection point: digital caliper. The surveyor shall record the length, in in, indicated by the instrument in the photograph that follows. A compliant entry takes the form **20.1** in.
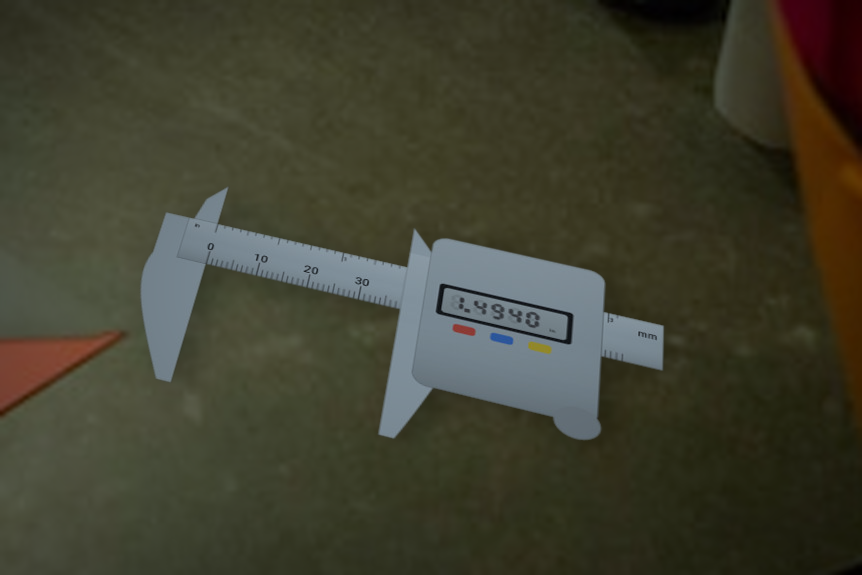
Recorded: **1.4940** in
